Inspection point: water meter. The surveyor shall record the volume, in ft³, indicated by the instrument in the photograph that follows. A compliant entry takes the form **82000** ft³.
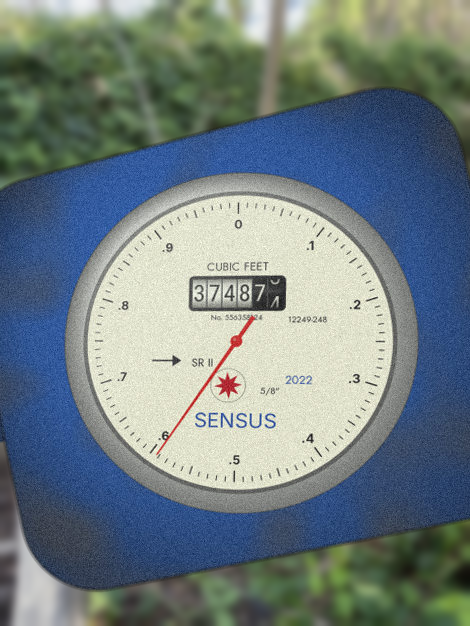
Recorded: **374873.59** ft³
